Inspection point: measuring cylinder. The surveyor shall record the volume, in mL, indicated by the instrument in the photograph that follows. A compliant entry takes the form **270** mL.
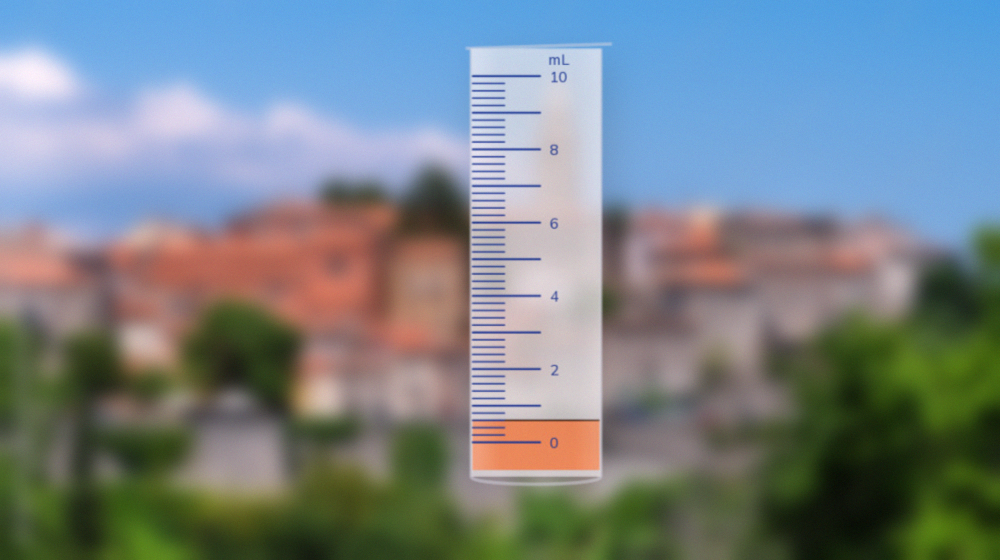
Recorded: **0.6** mL
